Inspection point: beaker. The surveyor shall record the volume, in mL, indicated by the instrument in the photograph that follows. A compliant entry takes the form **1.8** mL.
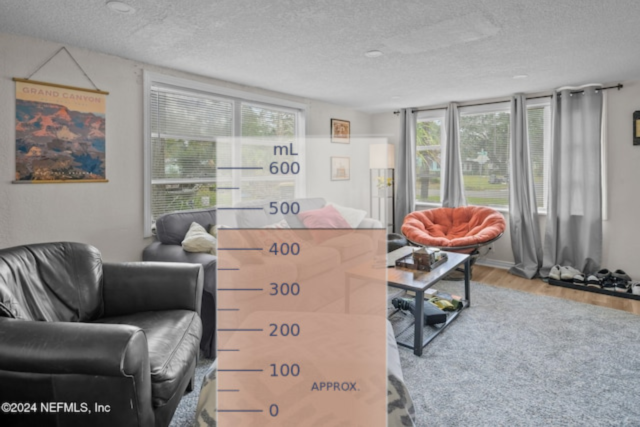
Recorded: **450** mL
